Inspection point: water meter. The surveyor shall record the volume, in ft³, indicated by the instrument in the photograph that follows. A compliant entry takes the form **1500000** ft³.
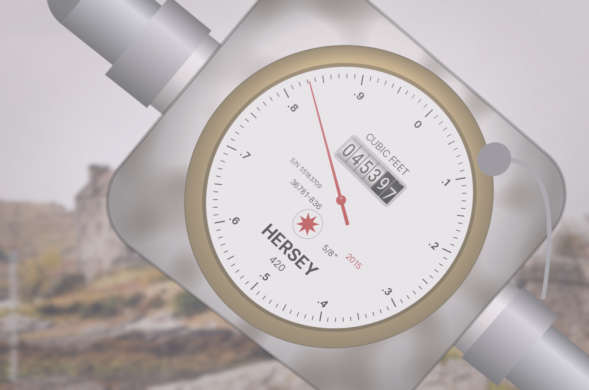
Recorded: **45396.83** ft³
